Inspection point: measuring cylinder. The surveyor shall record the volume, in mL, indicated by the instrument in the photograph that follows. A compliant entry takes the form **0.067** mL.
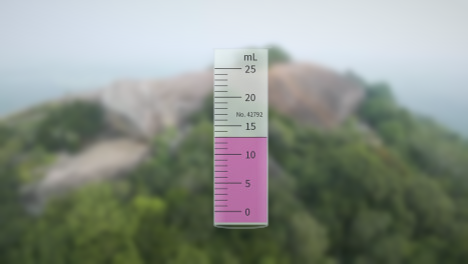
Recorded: **13** mL
